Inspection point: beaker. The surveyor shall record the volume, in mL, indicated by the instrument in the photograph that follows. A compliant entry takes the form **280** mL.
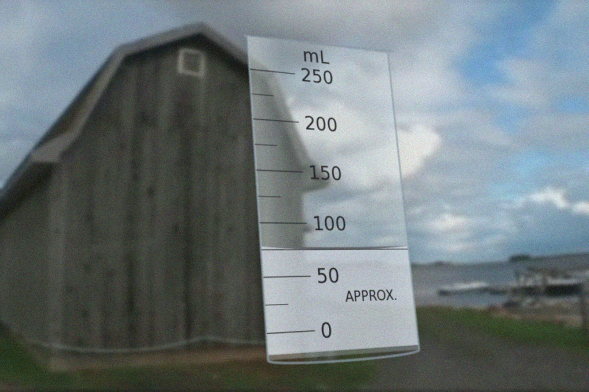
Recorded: **75** mL
